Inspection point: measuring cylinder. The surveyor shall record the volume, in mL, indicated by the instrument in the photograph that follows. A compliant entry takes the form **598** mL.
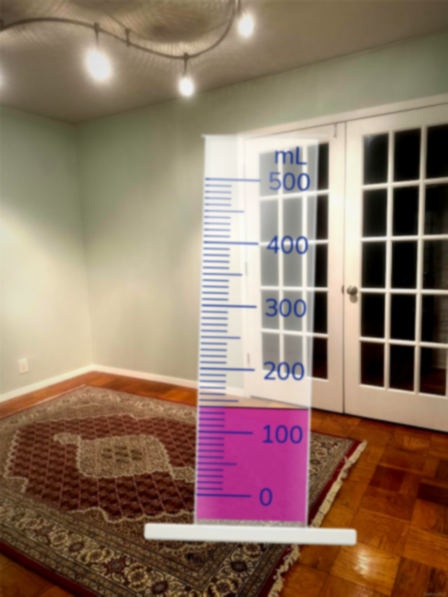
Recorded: **140** mL
